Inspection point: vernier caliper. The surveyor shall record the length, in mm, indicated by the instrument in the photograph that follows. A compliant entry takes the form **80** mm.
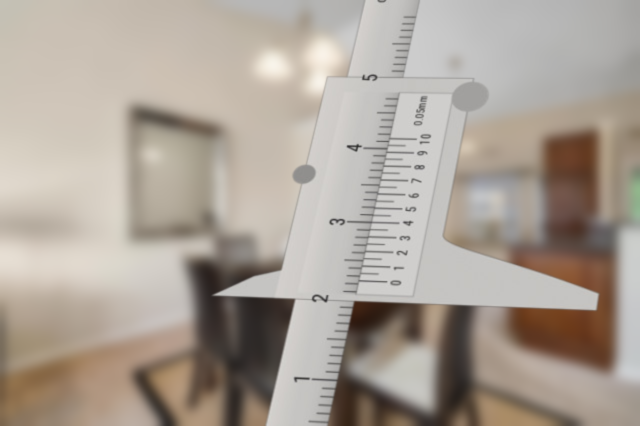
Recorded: **22.4** mm
